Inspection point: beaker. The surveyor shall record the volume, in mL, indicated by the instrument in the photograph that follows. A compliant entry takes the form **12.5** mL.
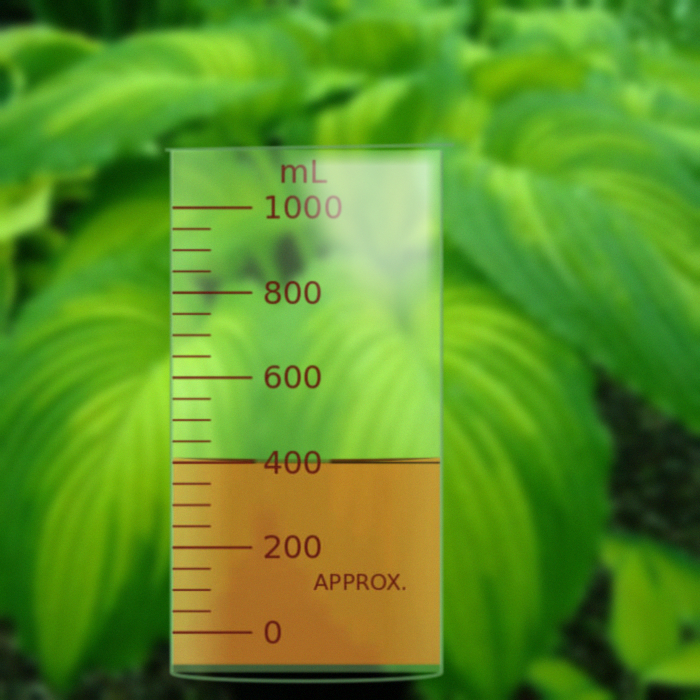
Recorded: **400** mL
